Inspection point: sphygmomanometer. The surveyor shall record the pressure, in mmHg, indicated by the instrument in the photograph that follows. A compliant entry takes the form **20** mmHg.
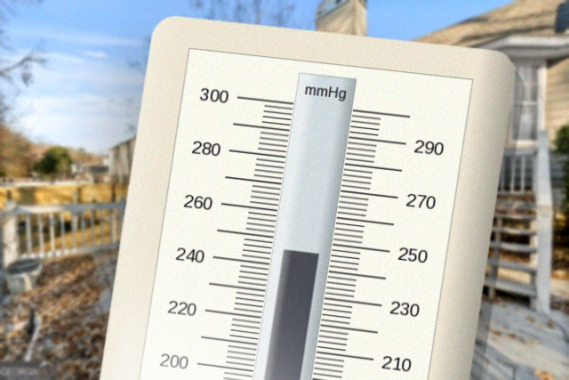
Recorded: **246** mmHg
